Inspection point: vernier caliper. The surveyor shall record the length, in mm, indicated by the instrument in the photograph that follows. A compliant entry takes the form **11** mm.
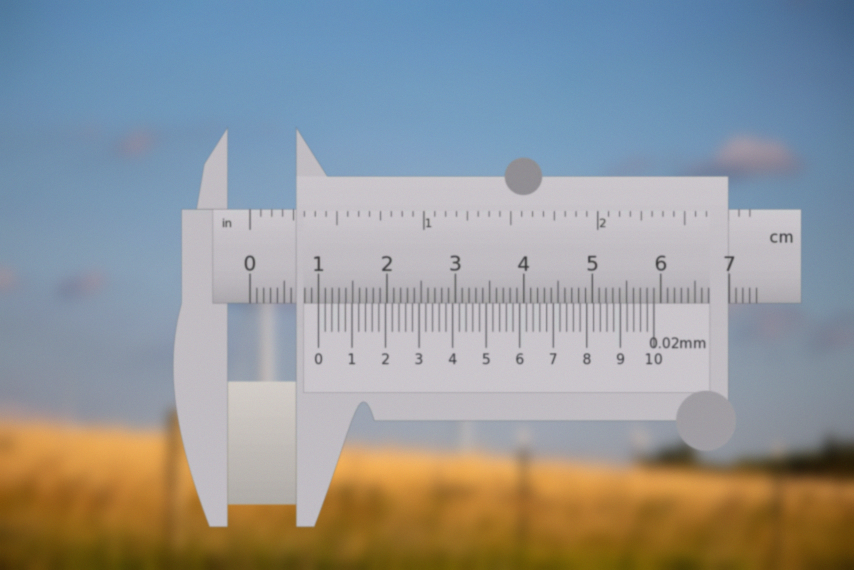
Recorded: **10.0** mm
